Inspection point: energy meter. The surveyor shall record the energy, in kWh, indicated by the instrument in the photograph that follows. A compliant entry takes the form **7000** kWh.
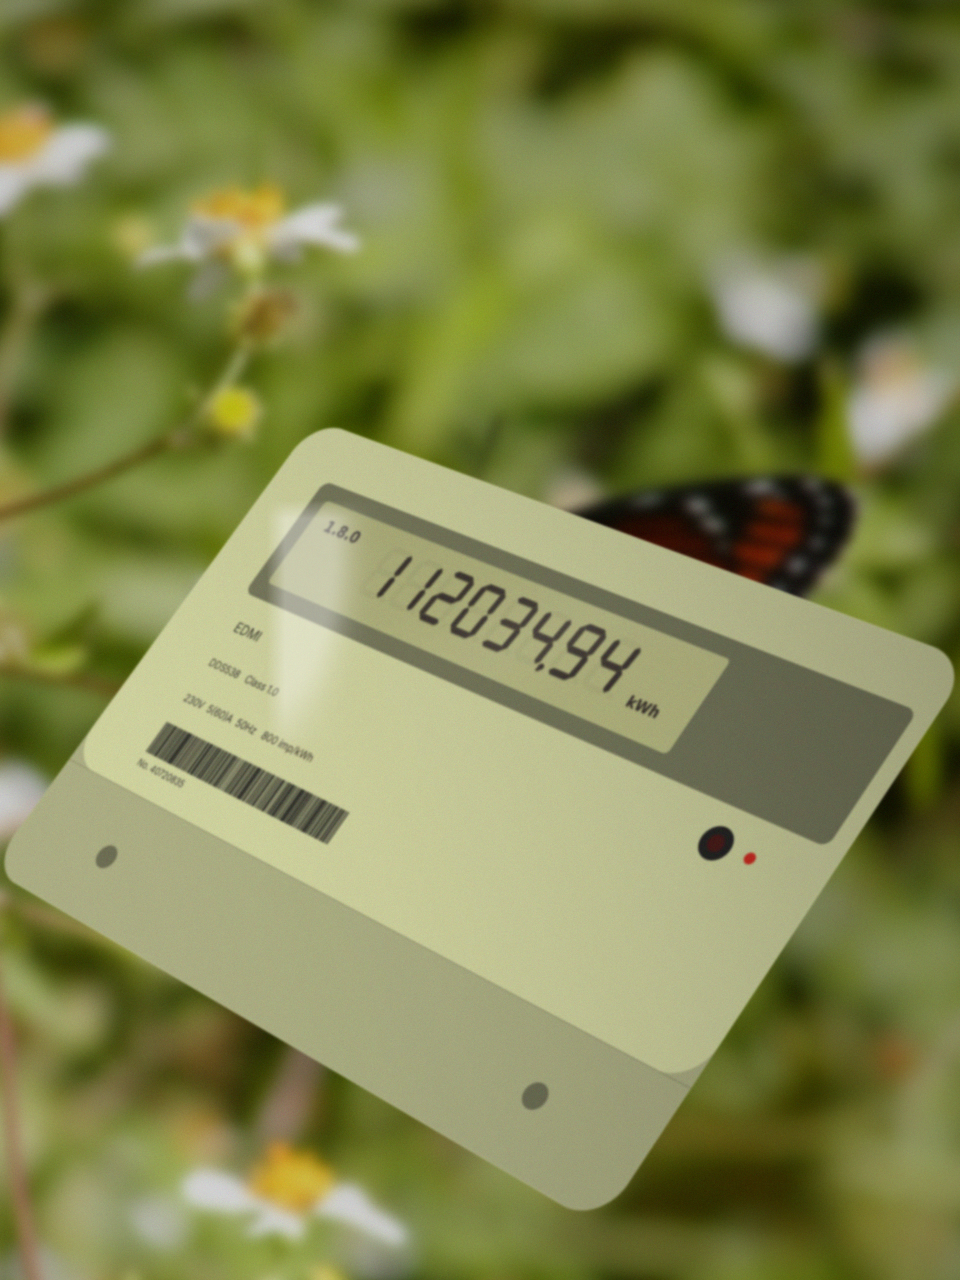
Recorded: **112034.94** kWh
